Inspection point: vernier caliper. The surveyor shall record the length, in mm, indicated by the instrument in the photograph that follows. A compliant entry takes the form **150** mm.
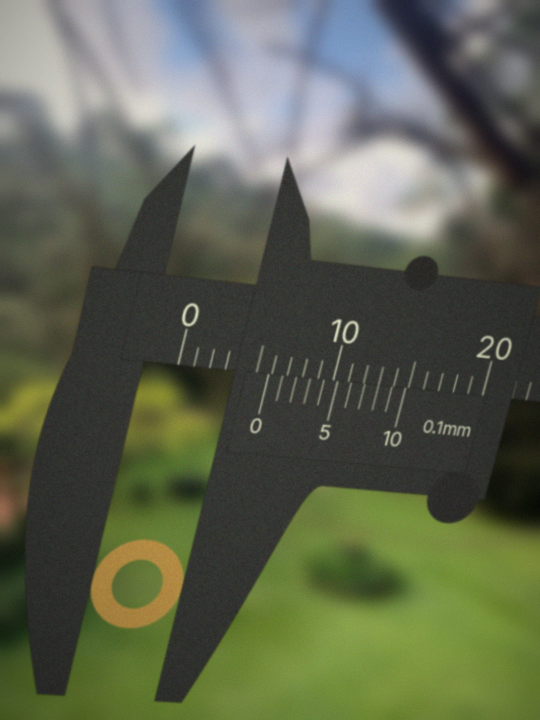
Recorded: **5.8** mm
